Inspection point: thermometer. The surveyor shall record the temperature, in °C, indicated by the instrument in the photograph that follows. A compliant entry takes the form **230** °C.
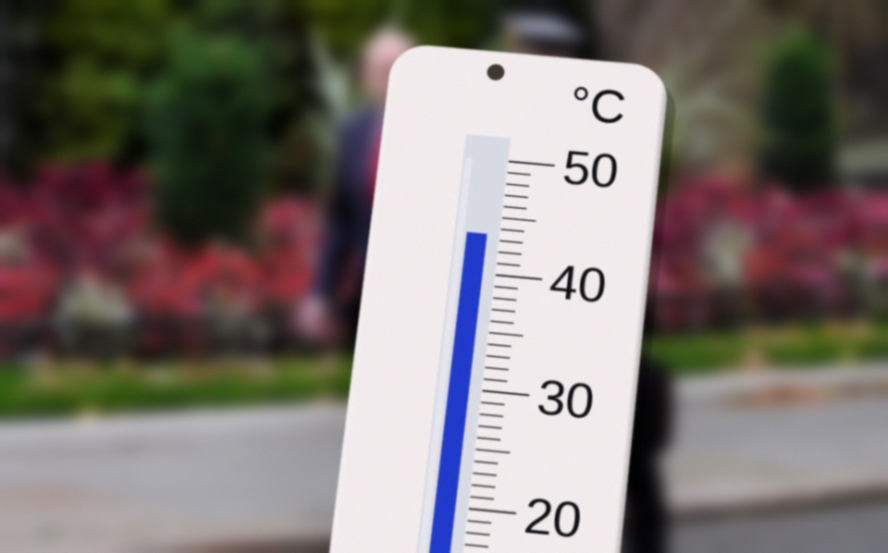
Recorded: **43.5** °C
